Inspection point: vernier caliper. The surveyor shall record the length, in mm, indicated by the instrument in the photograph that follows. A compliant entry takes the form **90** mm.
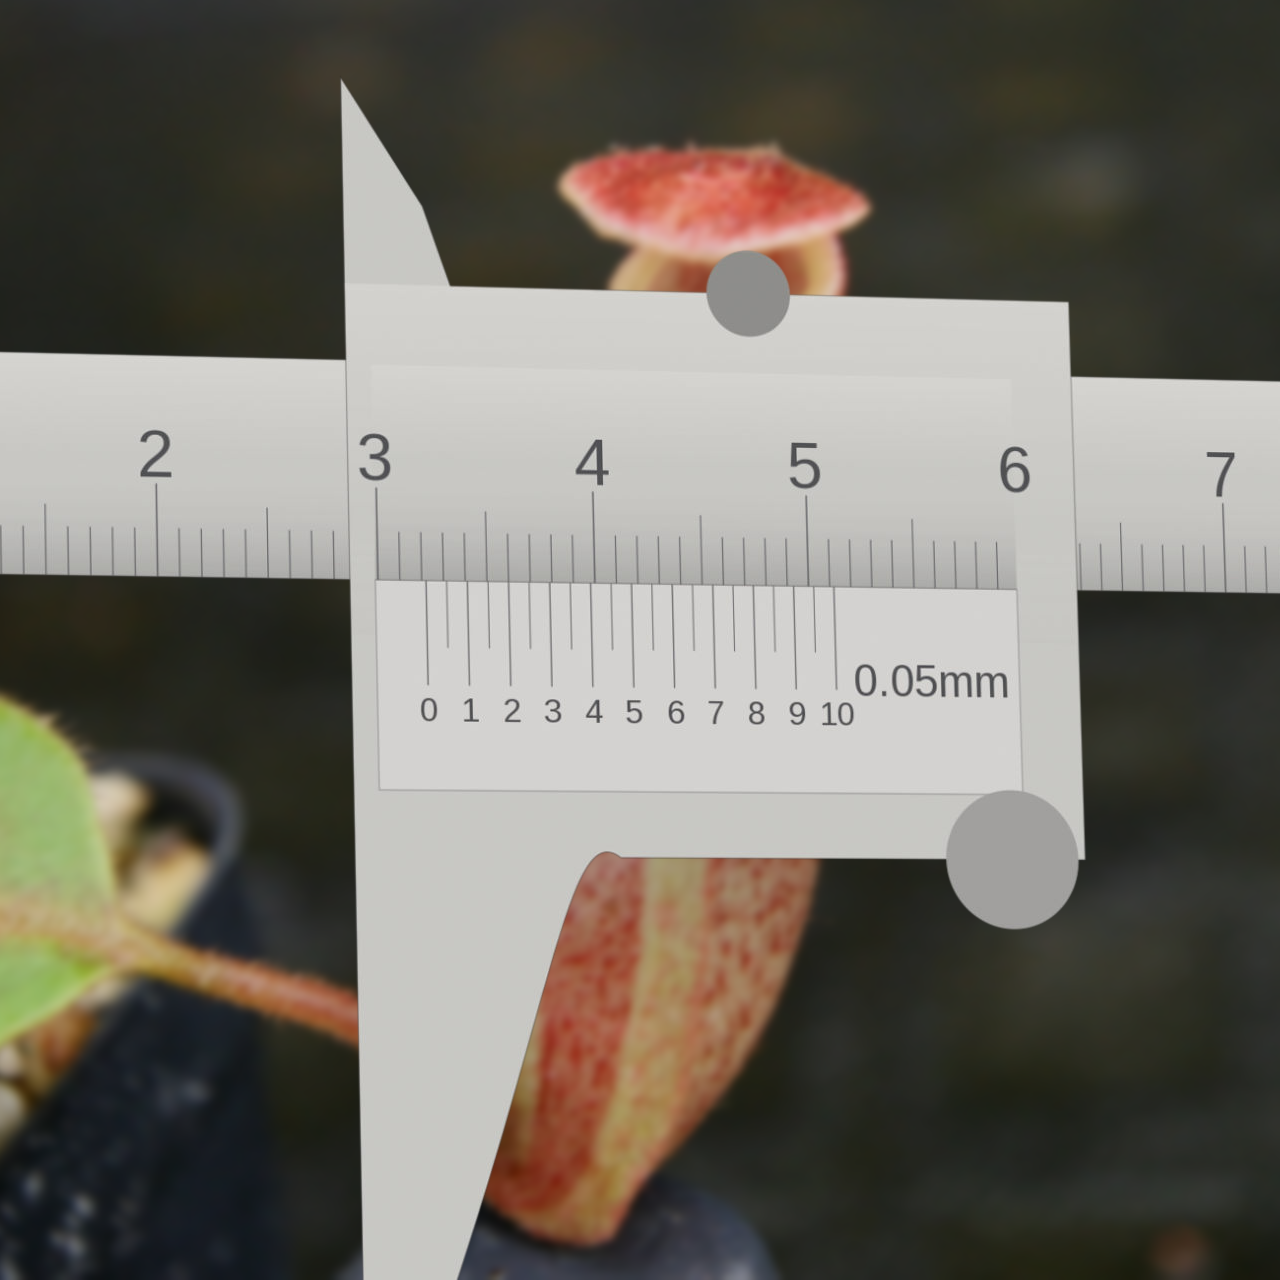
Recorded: **32.2** mm
